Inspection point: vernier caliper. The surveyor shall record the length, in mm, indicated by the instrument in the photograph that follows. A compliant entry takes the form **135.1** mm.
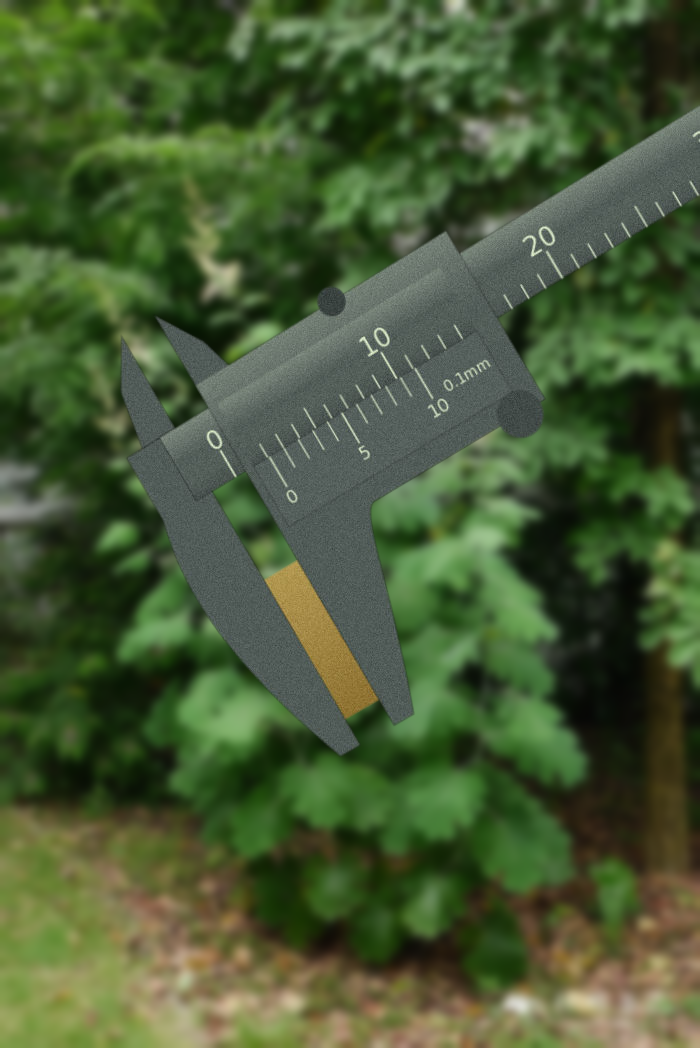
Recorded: **2.1** mm
